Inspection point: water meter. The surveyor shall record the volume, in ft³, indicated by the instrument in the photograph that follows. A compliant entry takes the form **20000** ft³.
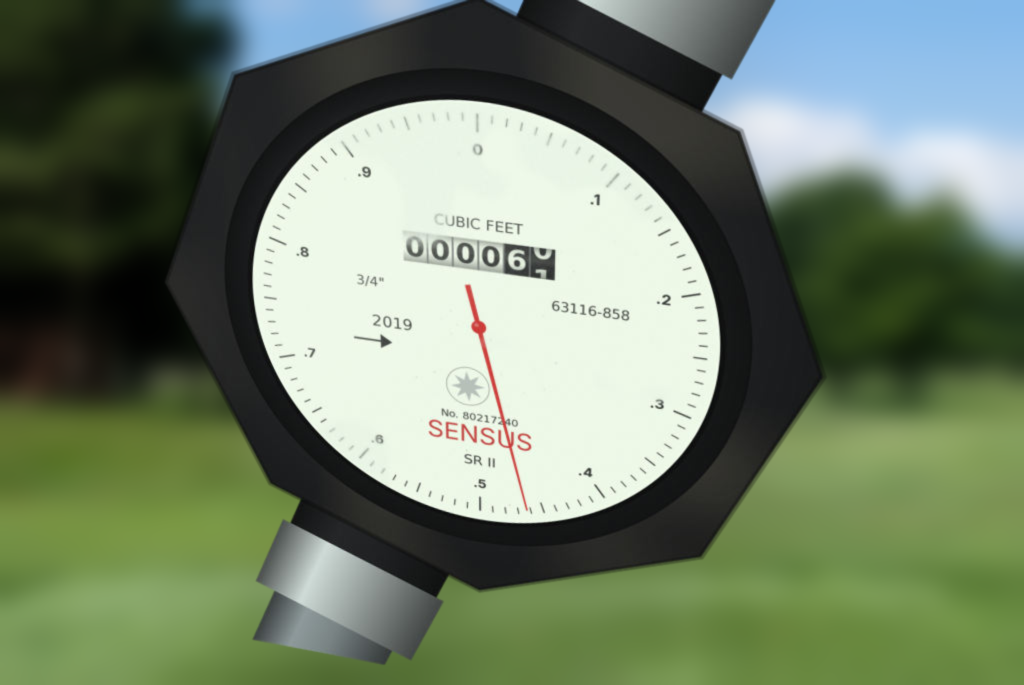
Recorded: **60.46** ft³
